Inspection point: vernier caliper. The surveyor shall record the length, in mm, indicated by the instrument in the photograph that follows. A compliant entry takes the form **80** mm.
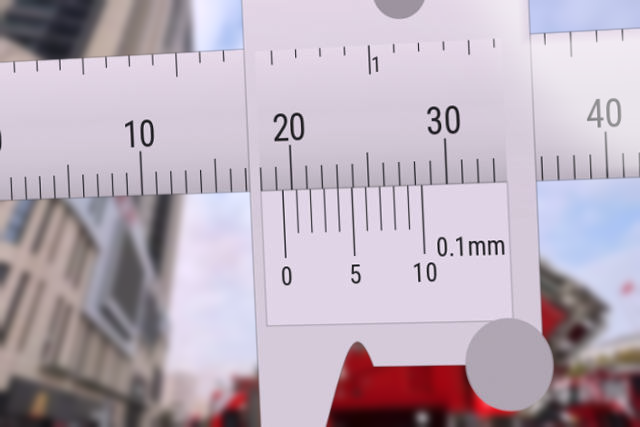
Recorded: **19.4** mm
